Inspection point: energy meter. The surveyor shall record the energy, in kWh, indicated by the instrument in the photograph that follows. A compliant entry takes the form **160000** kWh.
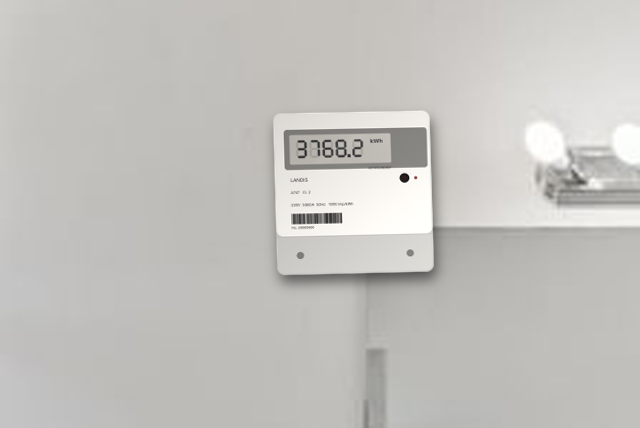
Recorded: **3768.2** kWh
